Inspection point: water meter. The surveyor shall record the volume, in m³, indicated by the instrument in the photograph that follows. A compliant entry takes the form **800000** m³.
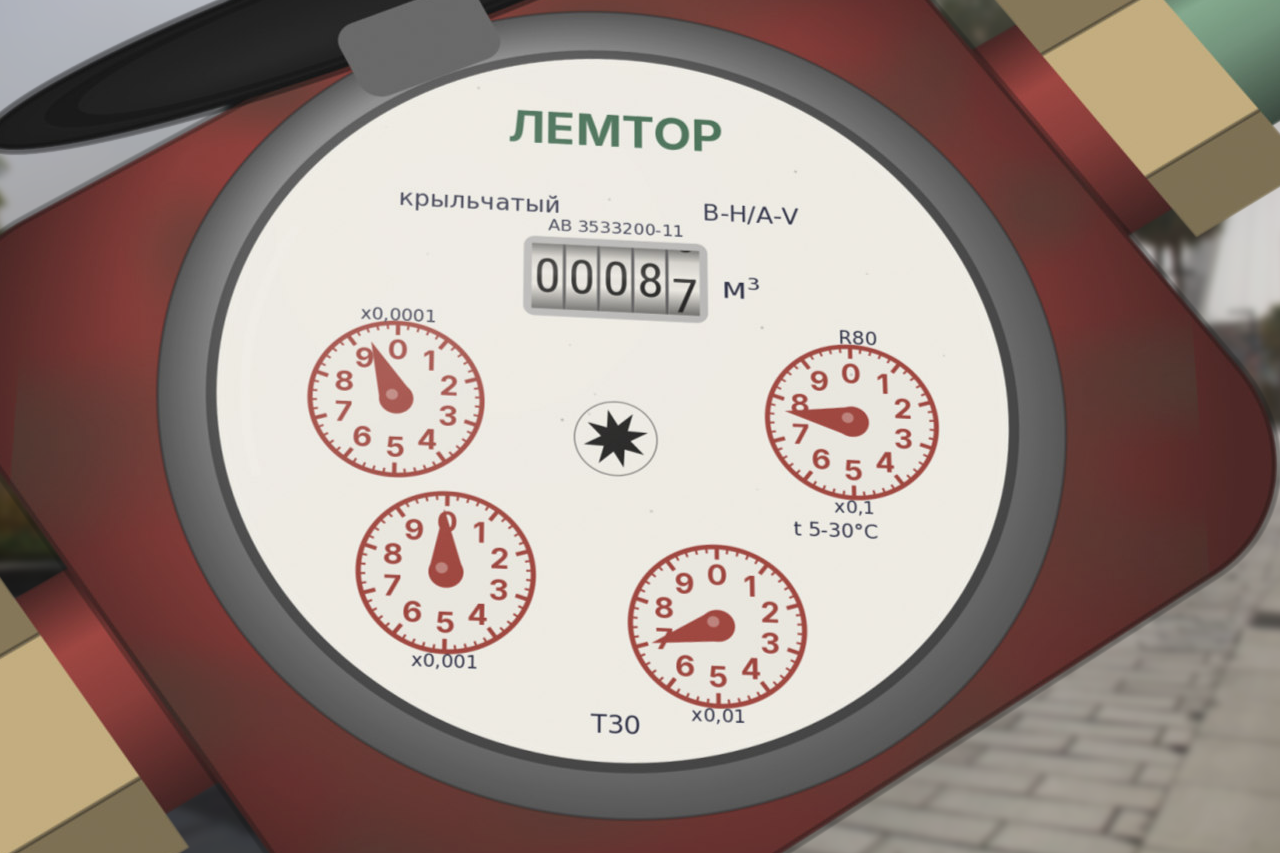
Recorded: **86.7699** m³
